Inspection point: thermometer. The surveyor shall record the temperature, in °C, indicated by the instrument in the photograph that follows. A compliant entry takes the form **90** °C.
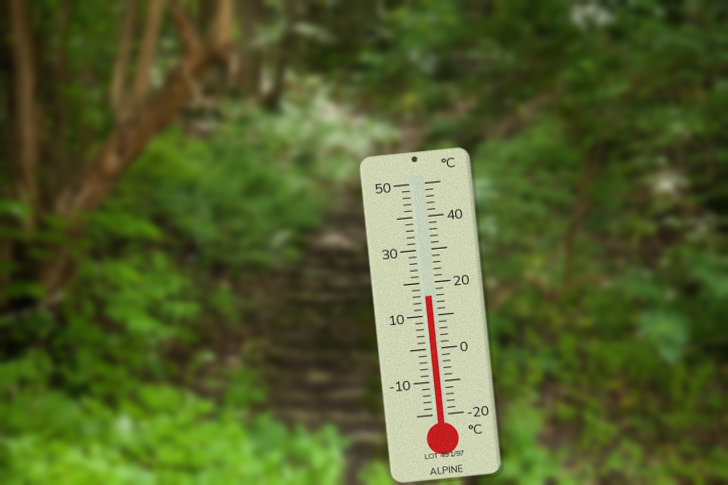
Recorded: **16** °C
